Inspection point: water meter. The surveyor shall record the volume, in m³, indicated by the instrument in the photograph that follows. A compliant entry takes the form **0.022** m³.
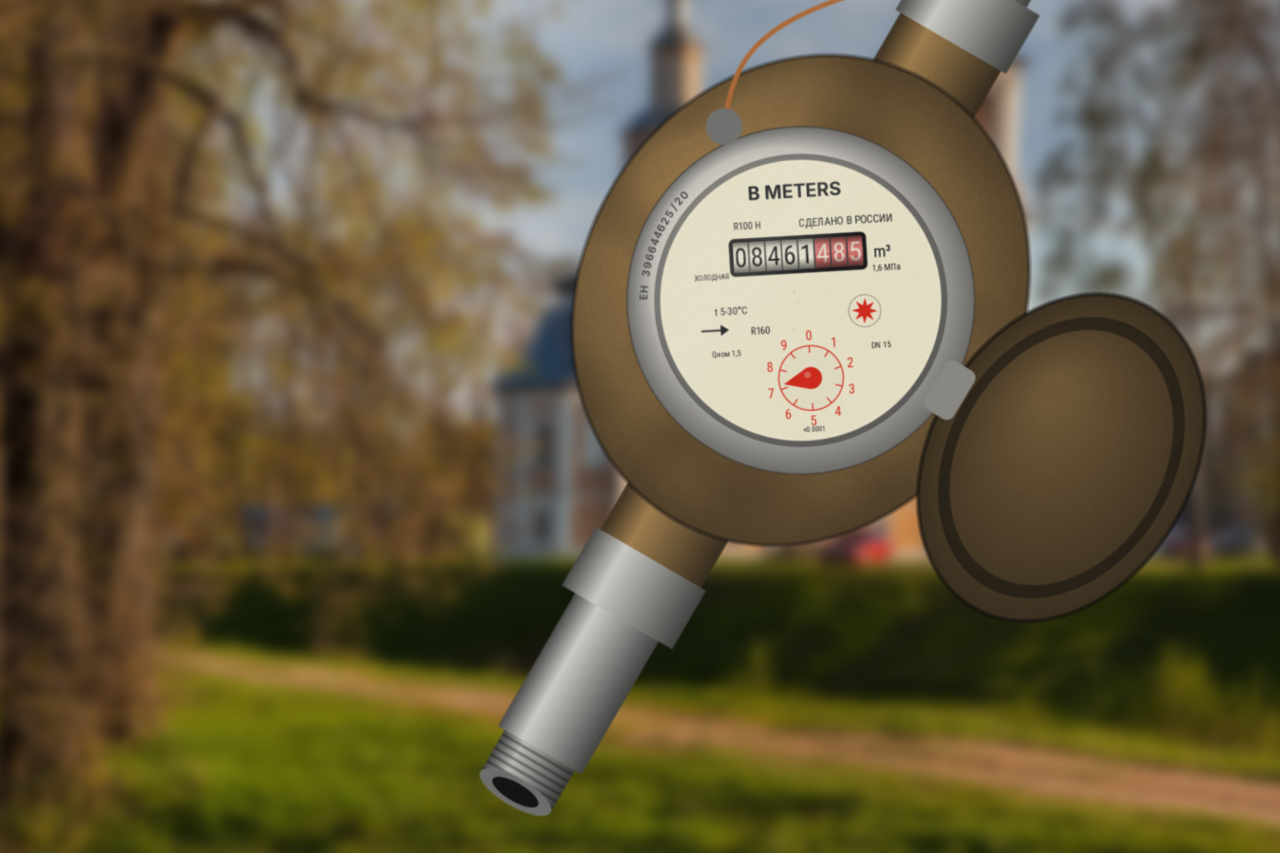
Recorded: **8461.4857** m³
